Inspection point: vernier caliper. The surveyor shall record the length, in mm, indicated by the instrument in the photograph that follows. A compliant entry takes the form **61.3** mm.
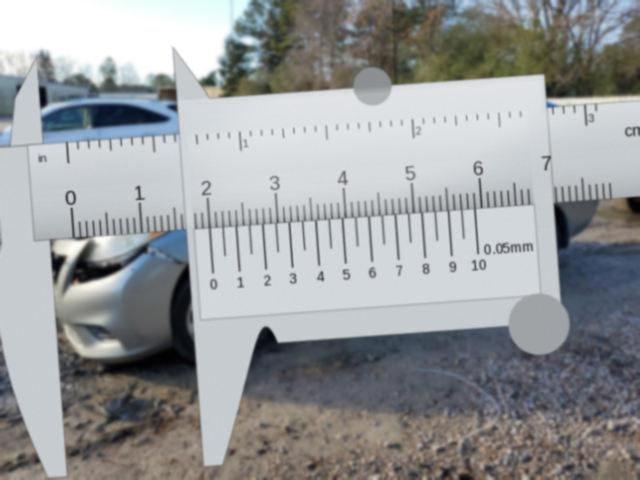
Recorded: **20.0** mm
